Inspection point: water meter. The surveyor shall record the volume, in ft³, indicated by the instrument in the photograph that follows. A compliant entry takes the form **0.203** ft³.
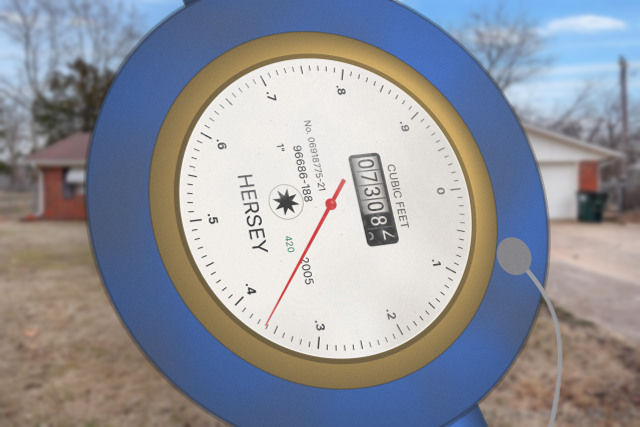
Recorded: **73082.36** ft³
